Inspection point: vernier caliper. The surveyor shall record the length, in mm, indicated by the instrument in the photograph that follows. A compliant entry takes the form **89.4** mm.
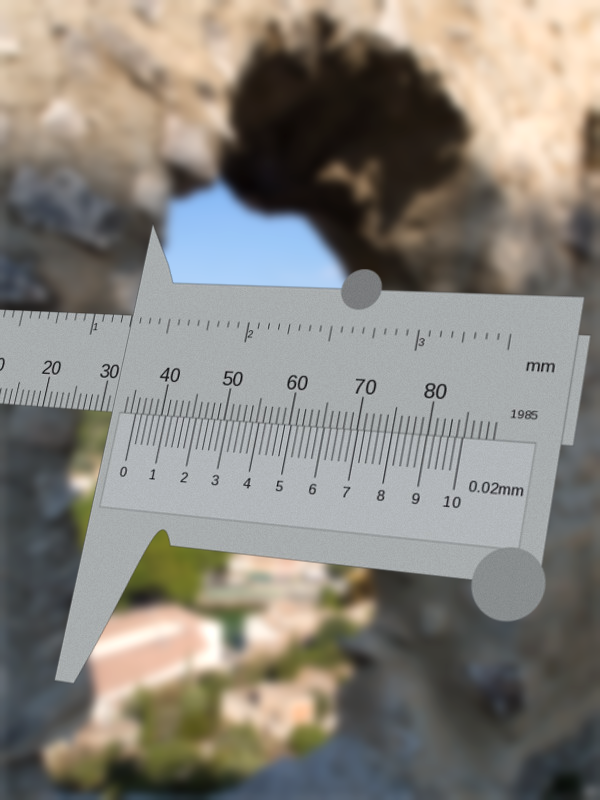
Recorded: **35.8** mm
